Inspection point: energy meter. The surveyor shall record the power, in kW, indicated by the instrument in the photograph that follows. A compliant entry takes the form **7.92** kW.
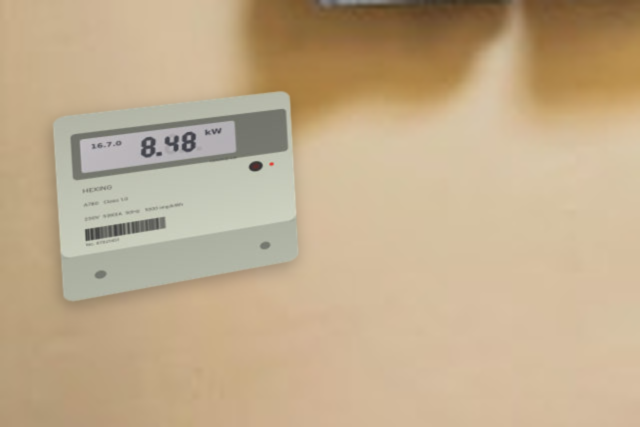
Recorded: **8.48** kW
